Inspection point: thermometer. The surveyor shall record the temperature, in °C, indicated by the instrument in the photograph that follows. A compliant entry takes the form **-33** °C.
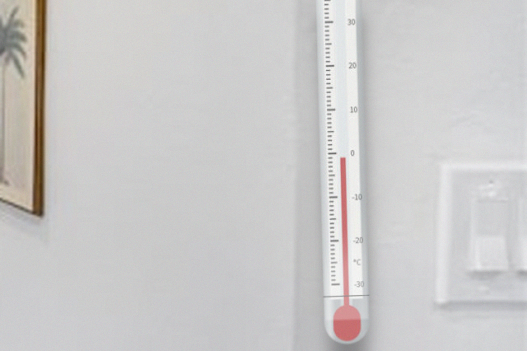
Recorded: **-1** °C
